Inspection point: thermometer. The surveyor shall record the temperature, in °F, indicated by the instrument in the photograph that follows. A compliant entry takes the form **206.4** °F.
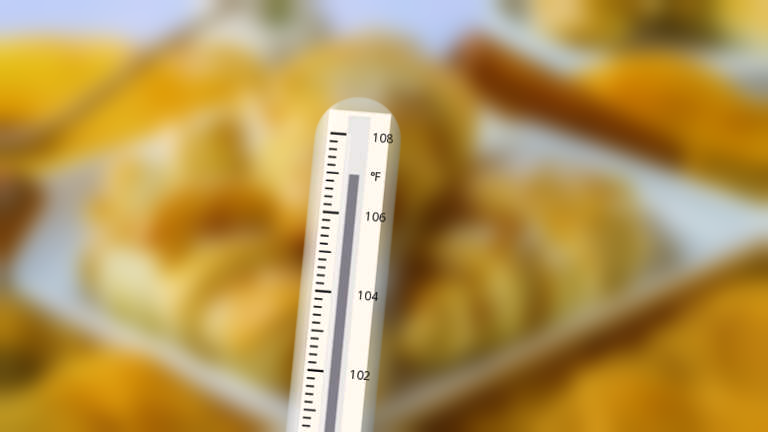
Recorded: **107** °F
